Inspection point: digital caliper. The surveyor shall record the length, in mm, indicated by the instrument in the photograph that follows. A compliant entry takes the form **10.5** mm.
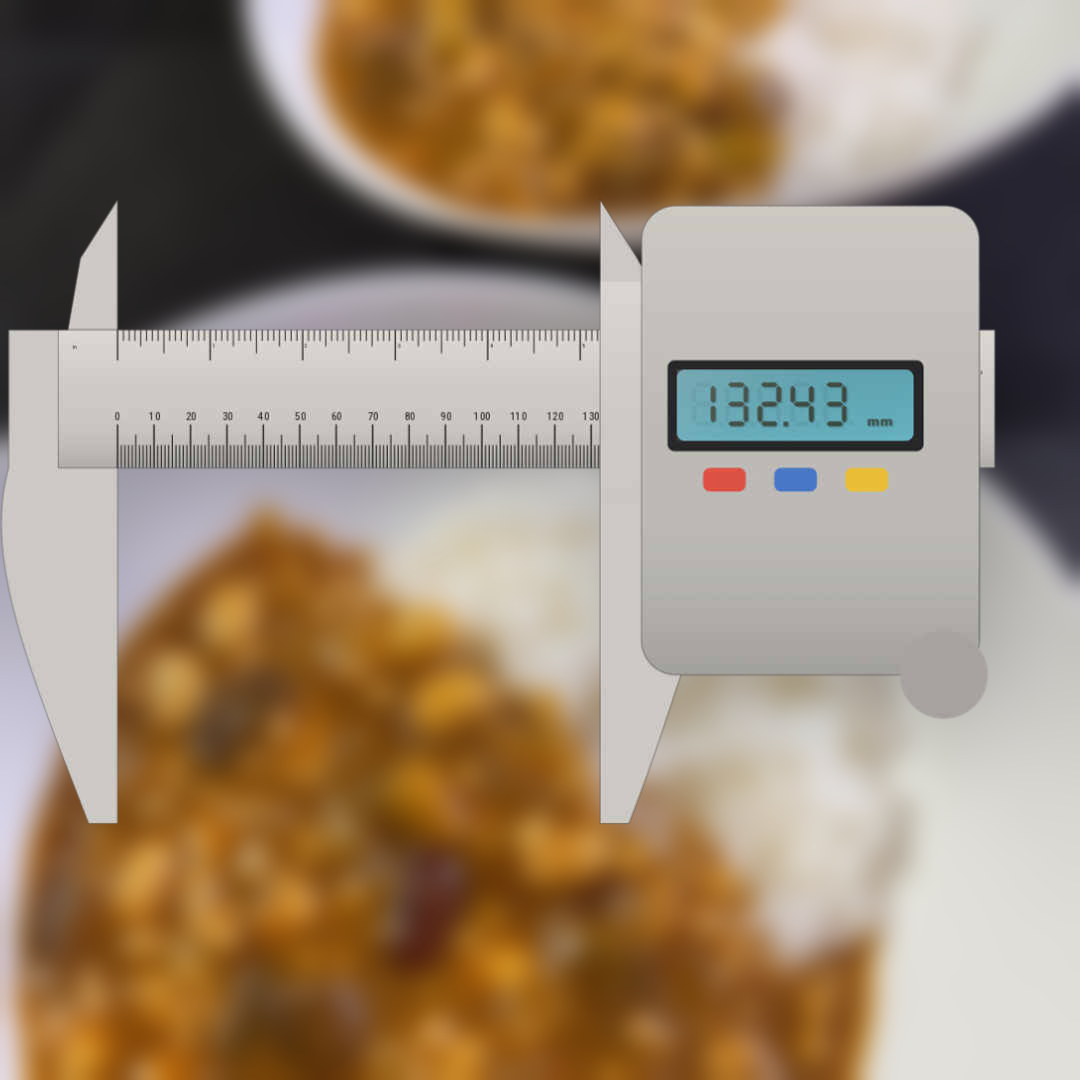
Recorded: **132.43** mm
